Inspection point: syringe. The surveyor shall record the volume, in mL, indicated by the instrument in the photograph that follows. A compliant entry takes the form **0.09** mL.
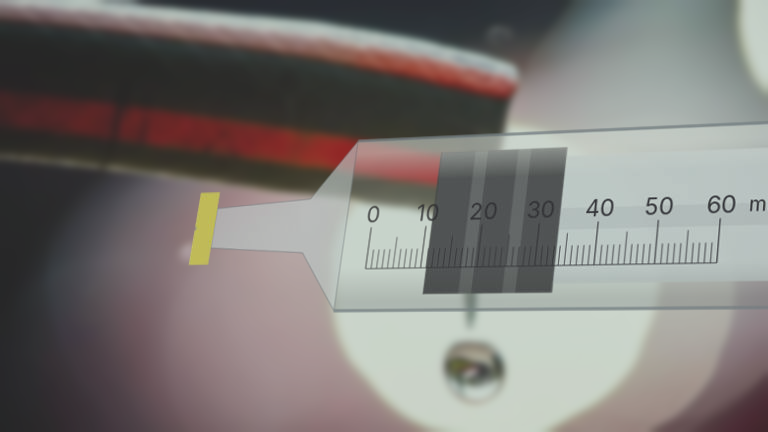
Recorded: **11** mL
